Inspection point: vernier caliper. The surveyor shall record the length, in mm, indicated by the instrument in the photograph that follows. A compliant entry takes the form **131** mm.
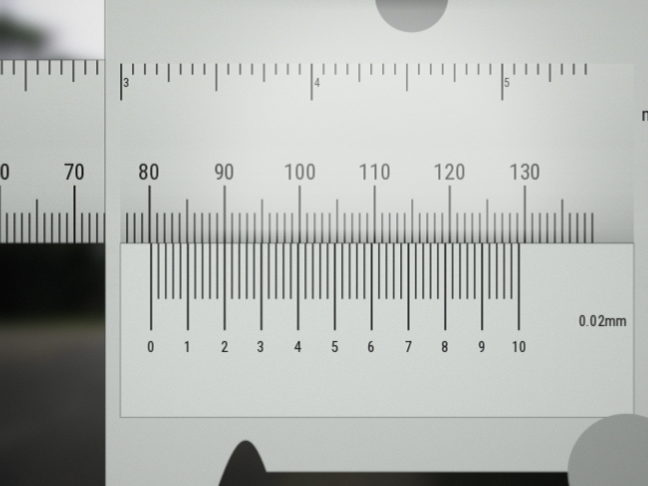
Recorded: **80.2** mm
